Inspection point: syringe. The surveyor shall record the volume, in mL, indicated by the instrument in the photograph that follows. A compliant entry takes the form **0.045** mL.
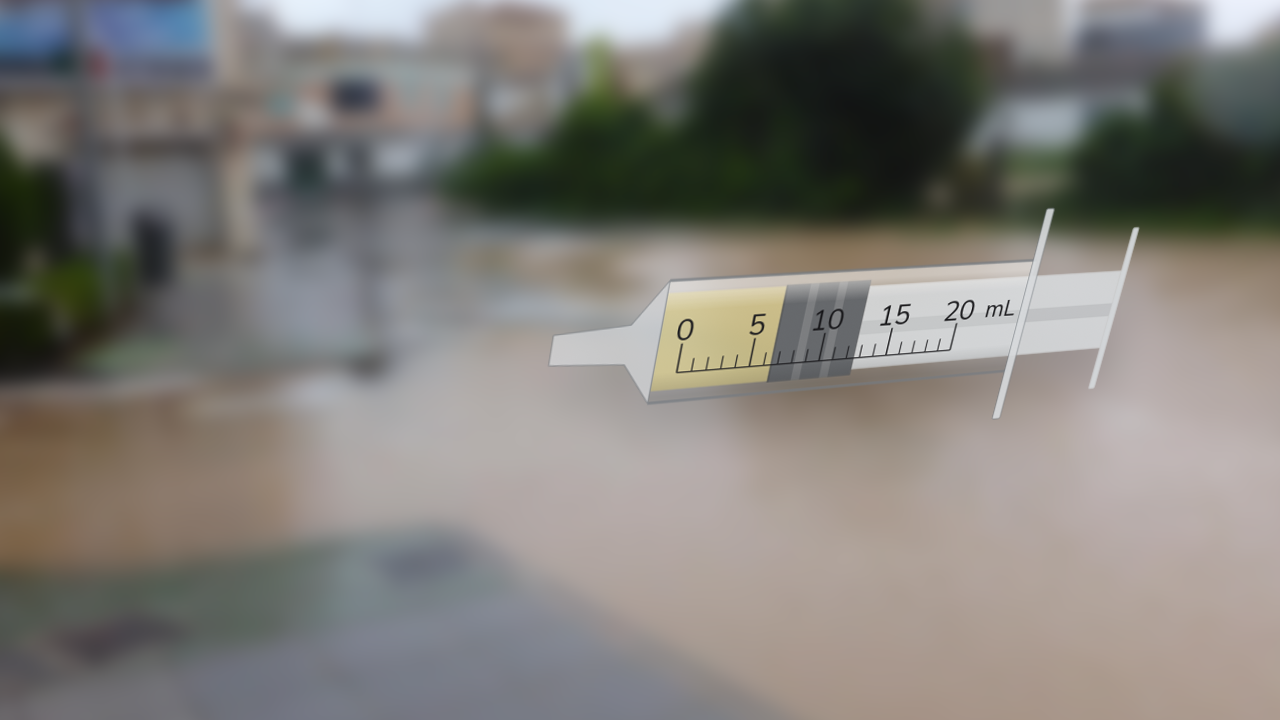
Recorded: **6.5** mL
